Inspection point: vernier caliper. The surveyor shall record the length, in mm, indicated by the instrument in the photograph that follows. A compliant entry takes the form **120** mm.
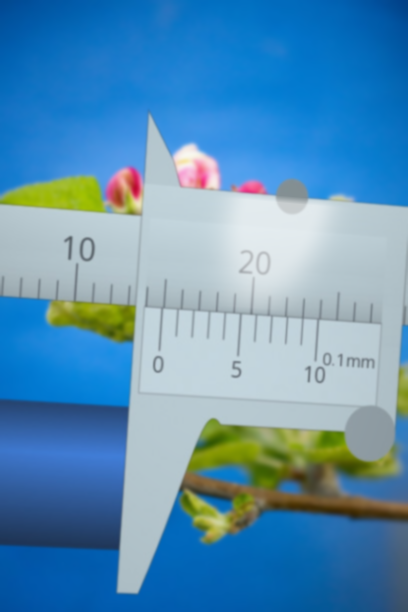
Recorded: **14.9** mm
